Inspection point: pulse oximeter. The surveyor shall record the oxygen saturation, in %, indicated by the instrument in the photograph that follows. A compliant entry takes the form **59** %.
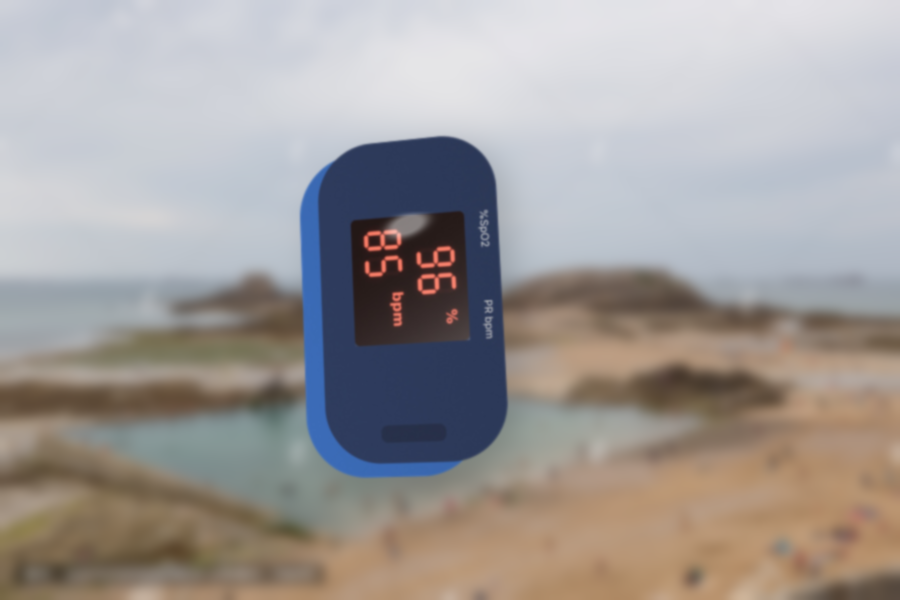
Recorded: **96** %
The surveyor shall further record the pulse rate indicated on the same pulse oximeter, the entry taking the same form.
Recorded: **85** bpm
